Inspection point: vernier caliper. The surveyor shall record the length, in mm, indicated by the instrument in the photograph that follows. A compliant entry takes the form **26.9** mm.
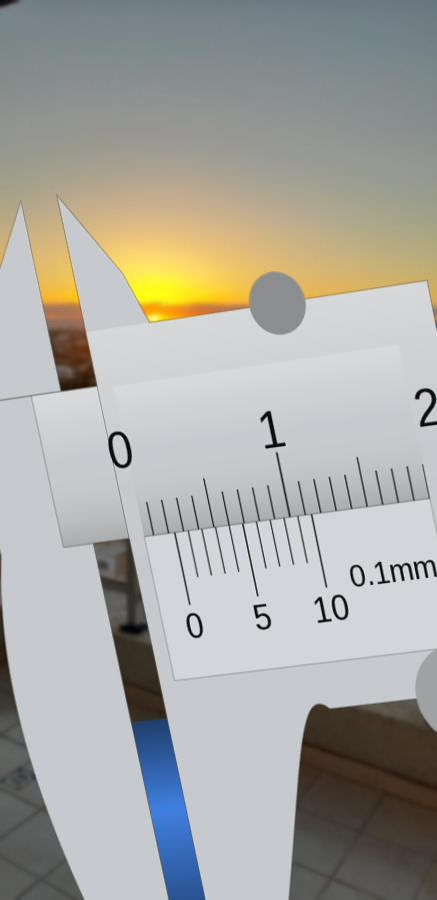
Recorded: **2.4** mm
